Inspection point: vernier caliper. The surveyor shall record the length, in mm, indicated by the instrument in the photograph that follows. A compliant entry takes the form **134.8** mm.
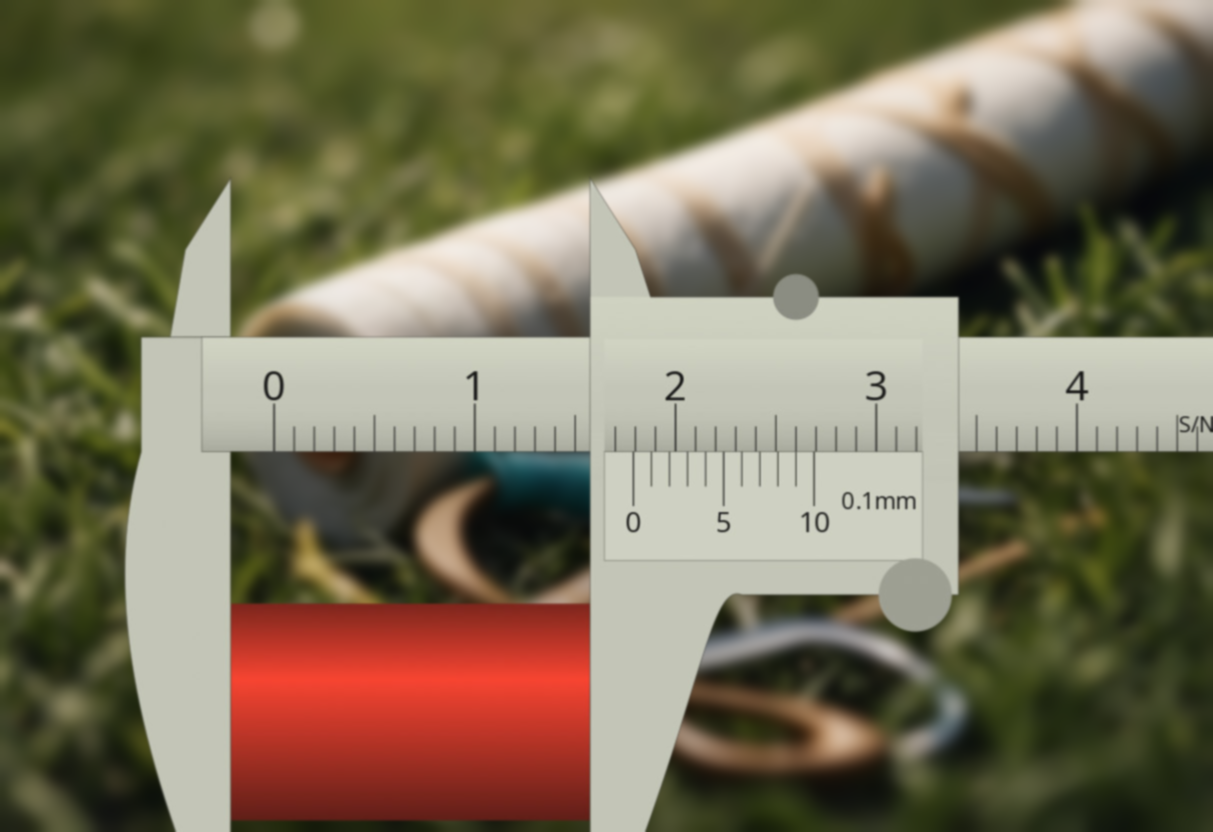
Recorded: **17.9** mm
